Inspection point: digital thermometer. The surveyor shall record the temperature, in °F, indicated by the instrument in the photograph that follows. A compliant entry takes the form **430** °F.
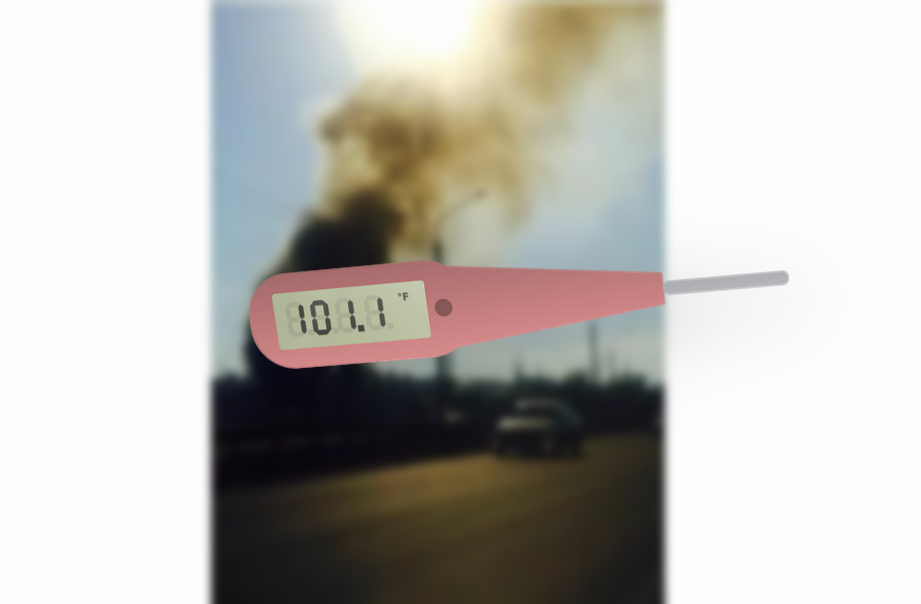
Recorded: **101.1** °F
